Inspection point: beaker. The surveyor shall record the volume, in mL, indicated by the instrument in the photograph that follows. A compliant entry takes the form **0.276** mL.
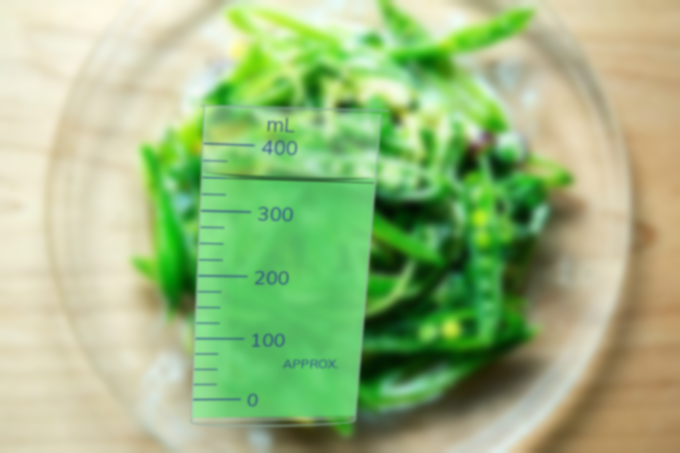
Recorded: **350** mL
